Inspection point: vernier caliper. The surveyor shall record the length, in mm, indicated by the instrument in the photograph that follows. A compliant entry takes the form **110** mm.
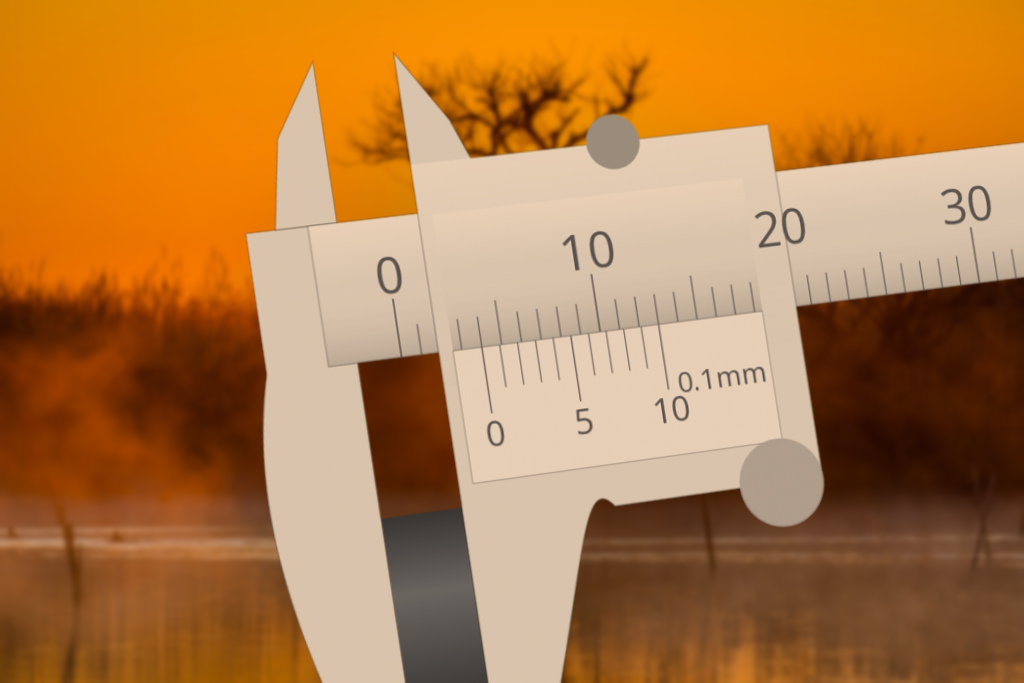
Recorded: **4.0** mm
